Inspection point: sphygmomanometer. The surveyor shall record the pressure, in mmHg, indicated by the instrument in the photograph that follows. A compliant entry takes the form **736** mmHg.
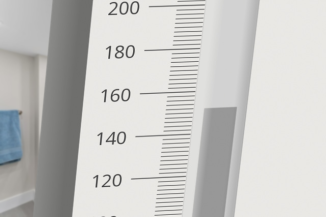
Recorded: **152** mmHg
